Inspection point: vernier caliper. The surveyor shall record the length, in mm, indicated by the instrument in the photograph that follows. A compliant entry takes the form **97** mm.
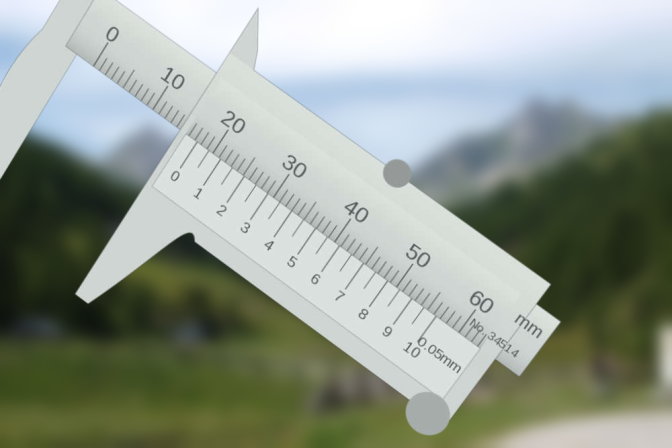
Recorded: **17.4** mm
